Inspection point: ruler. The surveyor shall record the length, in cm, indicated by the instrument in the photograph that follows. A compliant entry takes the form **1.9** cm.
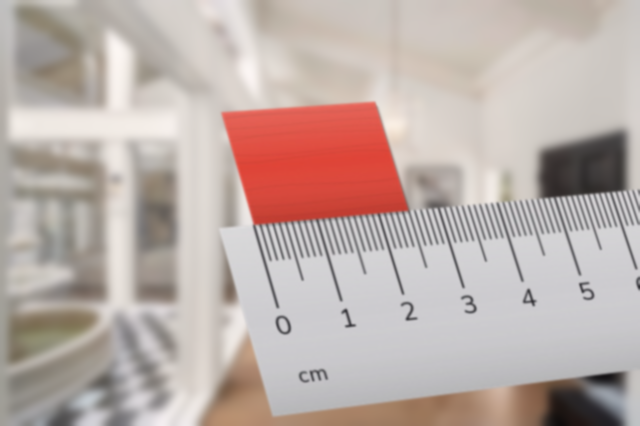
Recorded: **2.5** cm
